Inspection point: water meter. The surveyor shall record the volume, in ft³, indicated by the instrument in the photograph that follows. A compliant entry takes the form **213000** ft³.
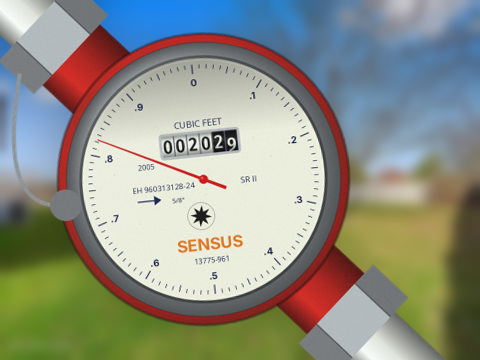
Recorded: **2028.82** ft³
